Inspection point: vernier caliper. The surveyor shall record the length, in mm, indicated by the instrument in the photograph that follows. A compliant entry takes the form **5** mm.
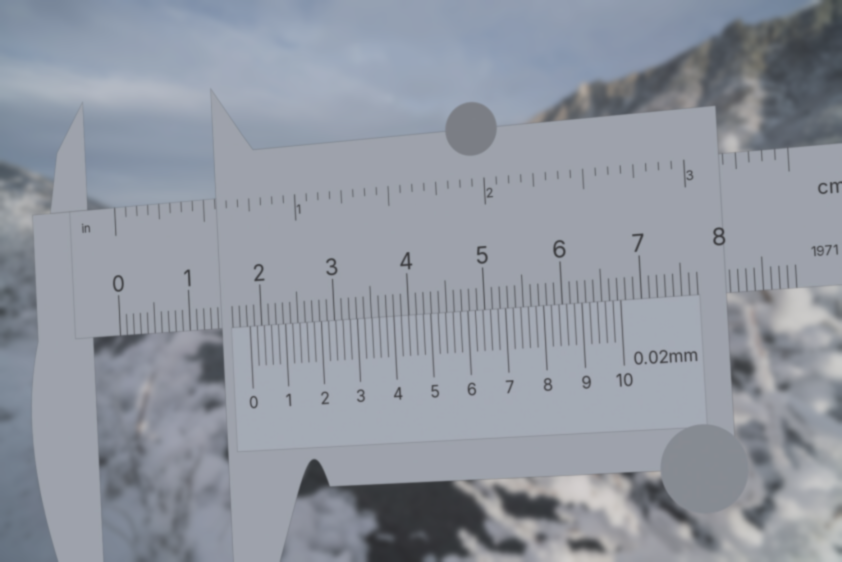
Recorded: **18.4** mm
